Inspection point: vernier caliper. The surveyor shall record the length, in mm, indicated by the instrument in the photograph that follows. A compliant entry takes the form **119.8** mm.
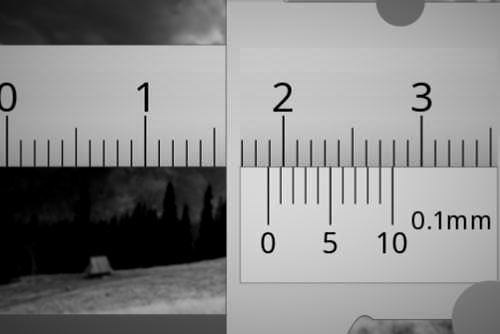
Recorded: **18.9** mm
